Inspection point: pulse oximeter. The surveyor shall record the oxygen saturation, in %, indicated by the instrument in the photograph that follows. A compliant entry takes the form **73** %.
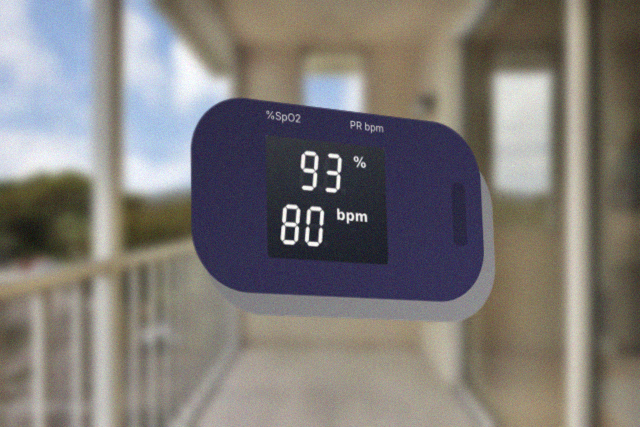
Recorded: **93** %
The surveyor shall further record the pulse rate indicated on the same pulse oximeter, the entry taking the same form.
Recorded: **80** bpm
